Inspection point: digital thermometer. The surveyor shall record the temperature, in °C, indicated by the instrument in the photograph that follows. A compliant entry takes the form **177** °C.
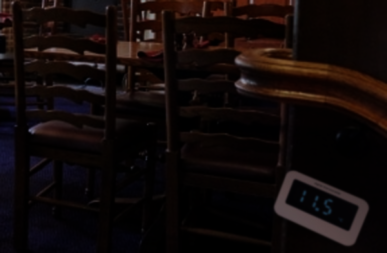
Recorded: **11.5** °C
